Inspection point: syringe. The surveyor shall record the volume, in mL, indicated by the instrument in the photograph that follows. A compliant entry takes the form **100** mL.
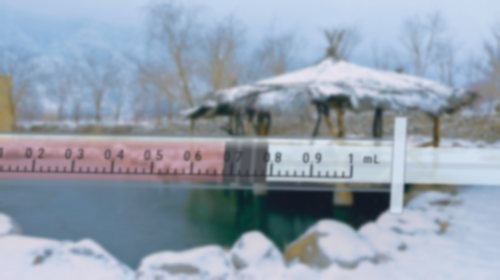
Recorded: **0.68** mL
